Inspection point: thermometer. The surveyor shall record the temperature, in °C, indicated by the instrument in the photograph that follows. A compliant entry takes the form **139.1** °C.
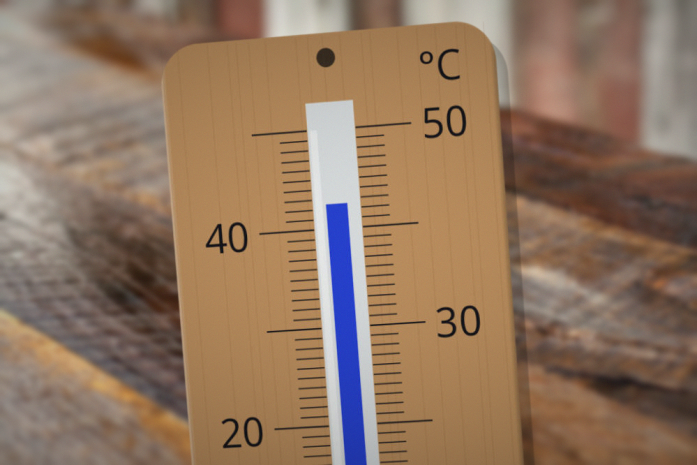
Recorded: **42.5** °C
